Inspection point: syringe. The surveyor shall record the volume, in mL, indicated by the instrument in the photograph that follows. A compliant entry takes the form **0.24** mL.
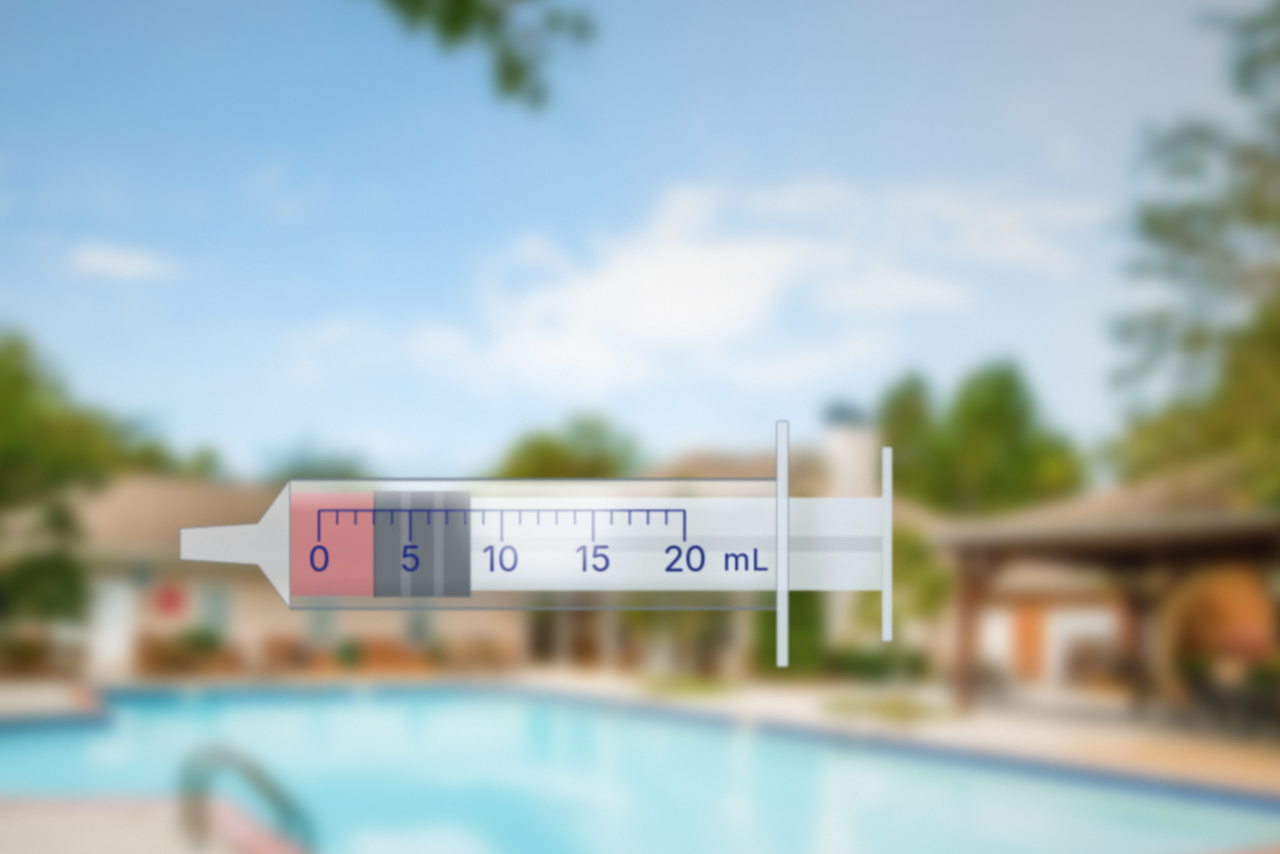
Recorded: **3** mL
